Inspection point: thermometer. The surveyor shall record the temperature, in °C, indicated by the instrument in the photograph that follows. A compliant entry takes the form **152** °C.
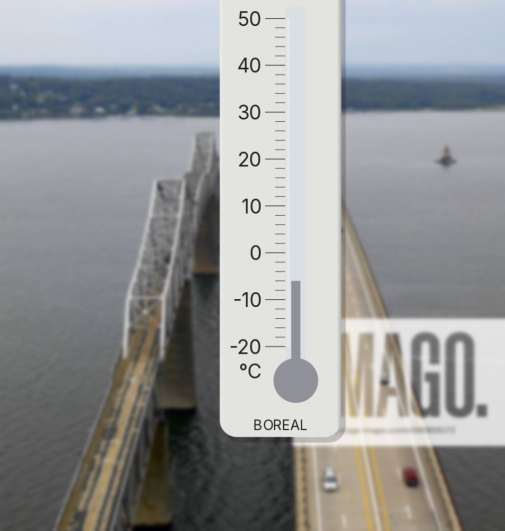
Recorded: **-6** °C
